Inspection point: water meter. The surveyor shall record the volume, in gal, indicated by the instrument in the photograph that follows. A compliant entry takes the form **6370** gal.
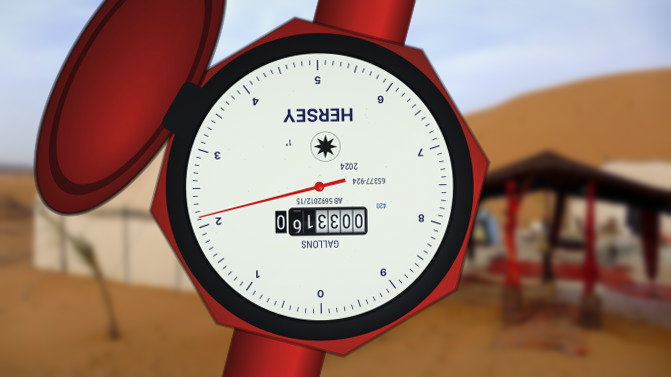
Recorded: **33162.1** gal
